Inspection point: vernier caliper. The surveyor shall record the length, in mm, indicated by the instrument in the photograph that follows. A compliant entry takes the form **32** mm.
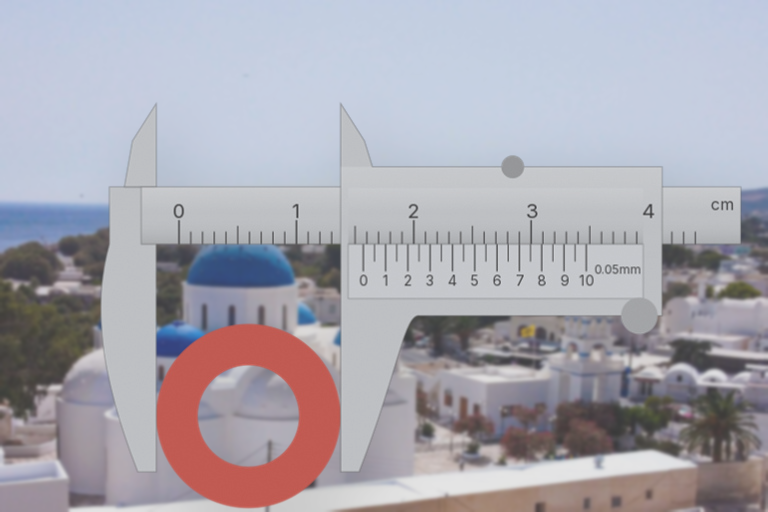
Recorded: **15.7** mm
